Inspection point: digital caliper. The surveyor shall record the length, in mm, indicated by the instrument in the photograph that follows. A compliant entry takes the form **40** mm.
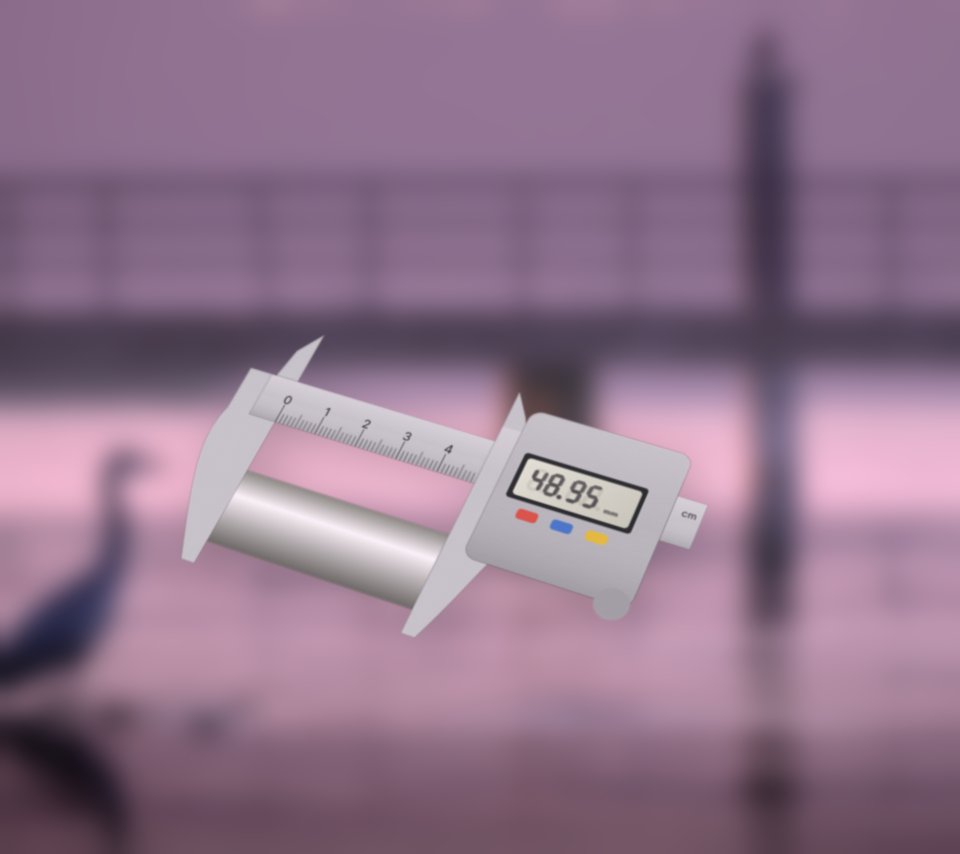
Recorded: **48.95** mm
